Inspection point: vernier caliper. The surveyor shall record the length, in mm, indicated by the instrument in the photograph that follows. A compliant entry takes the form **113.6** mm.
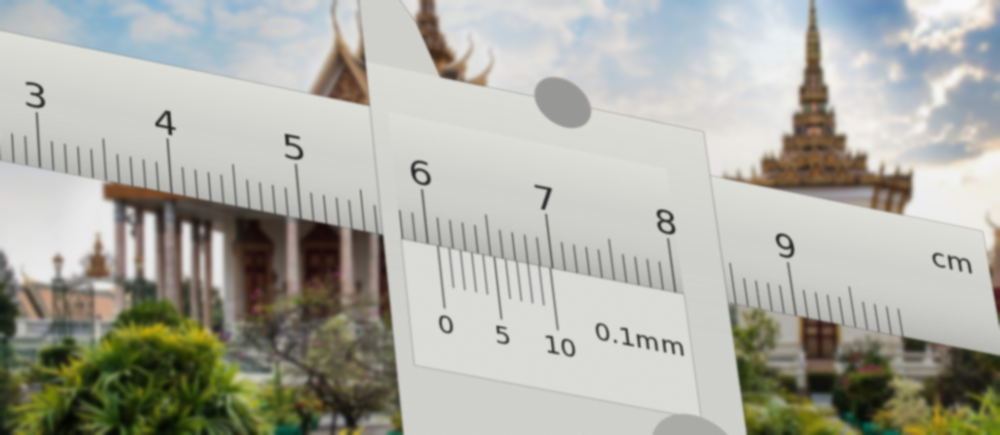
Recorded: **60.8** mm
